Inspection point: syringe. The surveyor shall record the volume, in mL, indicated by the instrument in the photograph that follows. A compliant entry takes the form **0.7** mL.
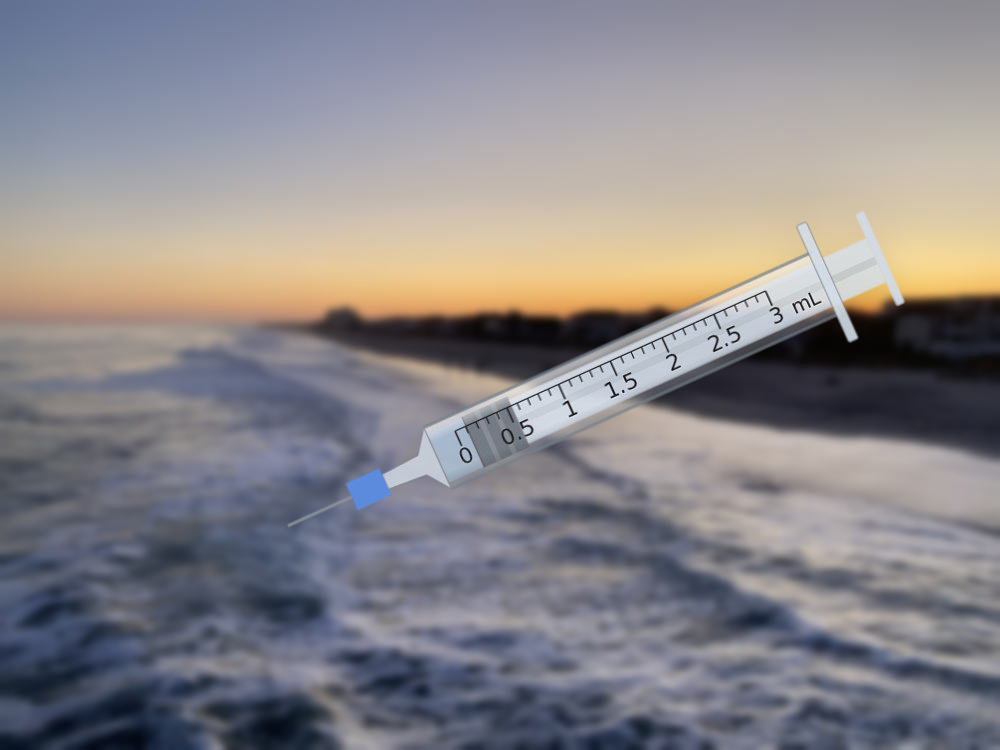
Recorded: **0.1** mL
